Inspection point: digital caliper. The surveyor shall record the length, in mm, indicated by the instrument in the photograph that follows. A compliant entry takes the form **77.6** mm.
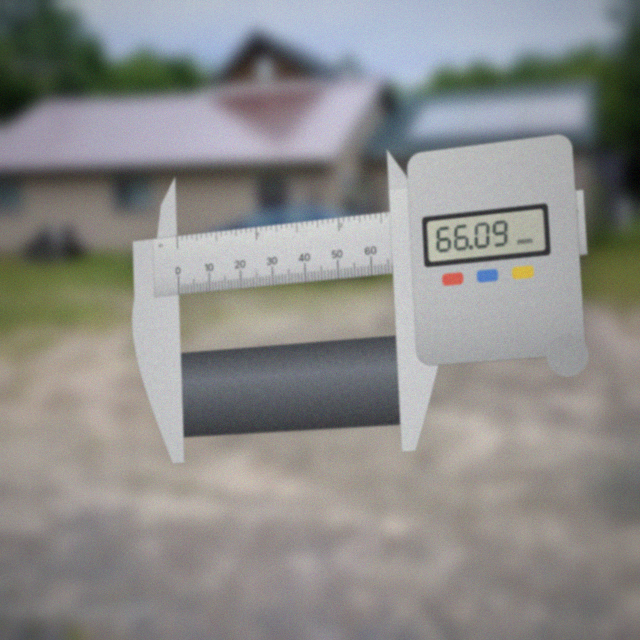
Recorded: **66.09** mm
